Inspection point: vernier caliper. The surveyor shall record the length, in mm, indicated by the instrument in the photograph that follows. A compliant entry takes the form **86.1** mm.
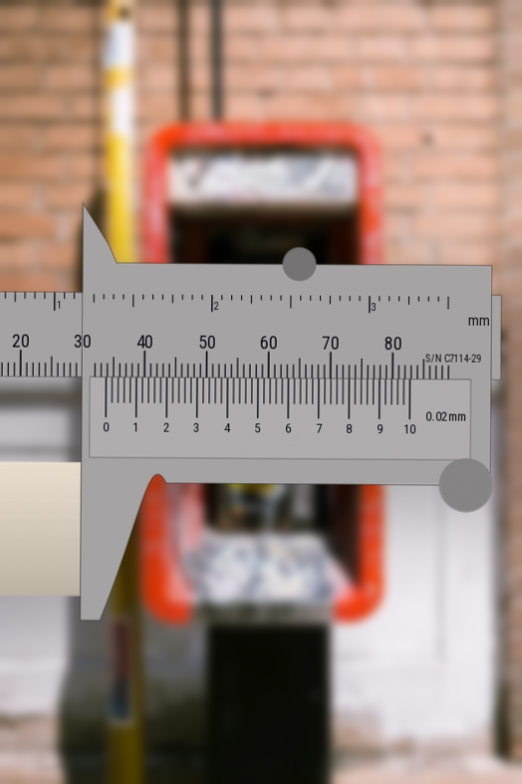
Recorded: **33.8** mm
